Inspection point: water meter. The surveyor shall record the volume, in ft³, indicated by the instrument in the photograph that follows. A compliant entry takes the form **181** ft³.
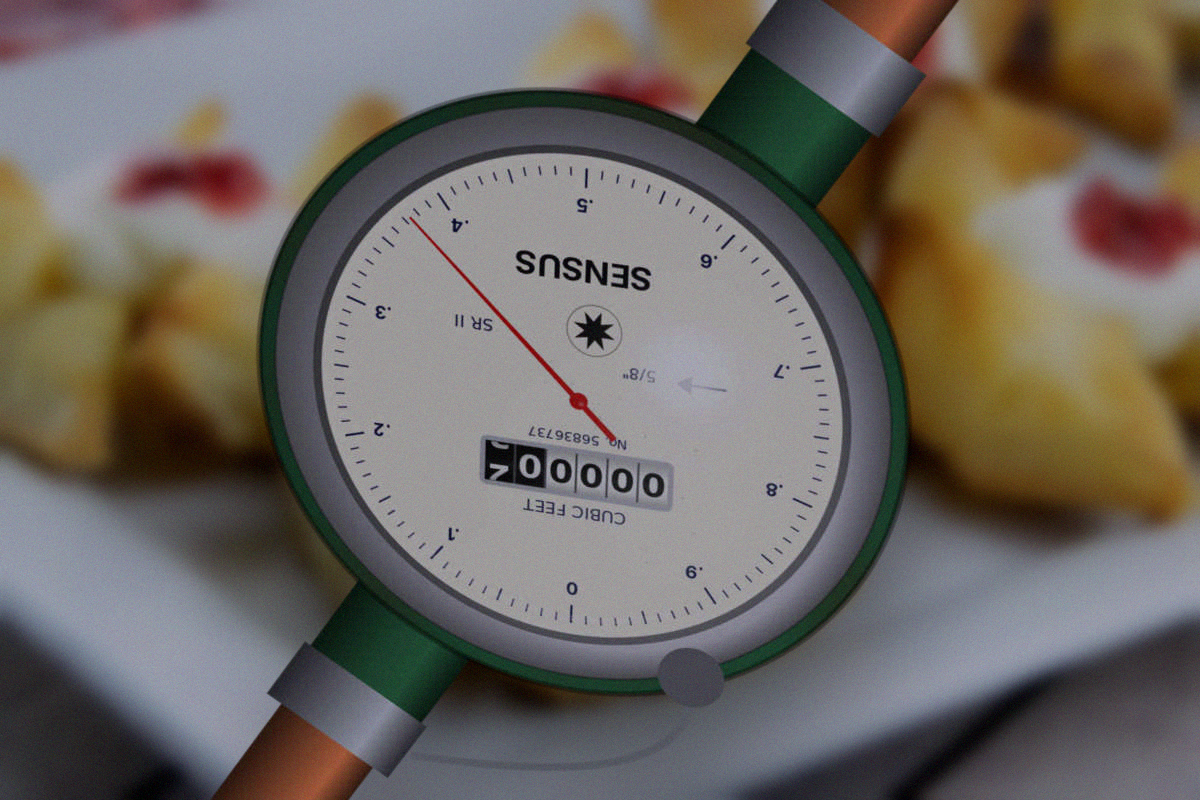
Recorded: **2.37** ft³
